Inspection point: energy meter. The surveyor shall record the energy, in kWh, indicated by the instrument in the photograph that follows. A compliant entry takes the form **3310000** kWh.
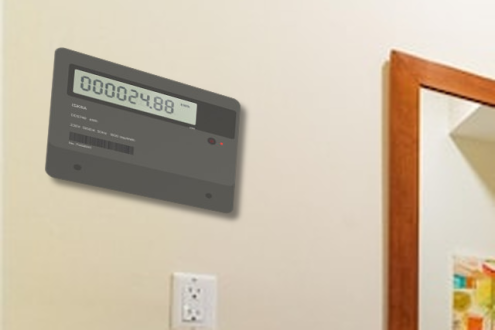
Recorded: **24.88** kWh
